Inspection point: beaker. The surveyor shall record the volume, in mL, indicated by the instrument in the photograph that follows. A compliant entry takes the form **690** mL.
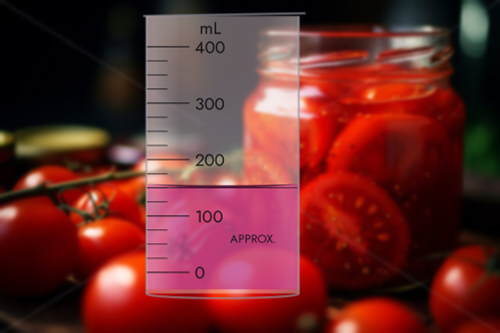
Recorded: **150** mL
